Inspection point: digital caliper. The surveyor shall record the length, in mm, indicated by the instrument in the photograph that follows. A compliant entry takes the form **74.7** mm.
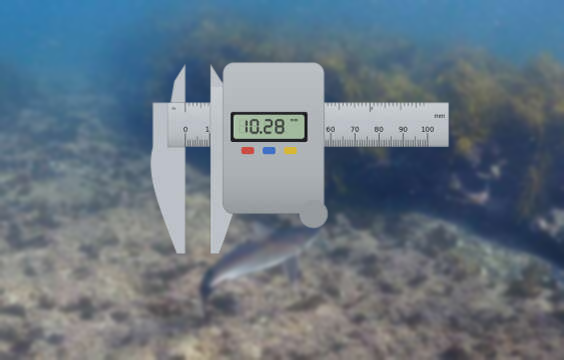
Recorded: **10.28** mm
